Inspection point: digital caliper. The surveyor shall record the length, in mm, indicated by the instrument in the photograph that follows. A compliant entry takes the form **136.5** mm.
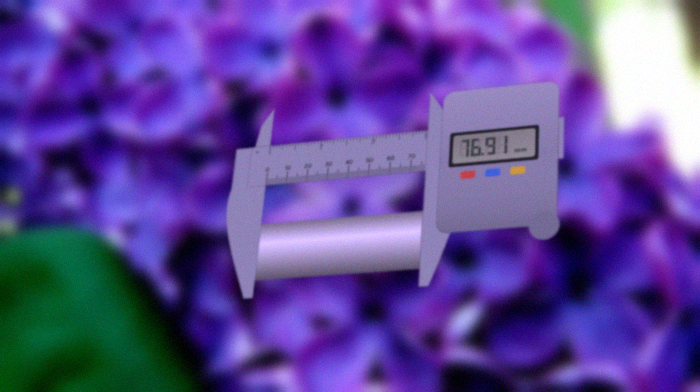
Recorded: **76.91** mm
